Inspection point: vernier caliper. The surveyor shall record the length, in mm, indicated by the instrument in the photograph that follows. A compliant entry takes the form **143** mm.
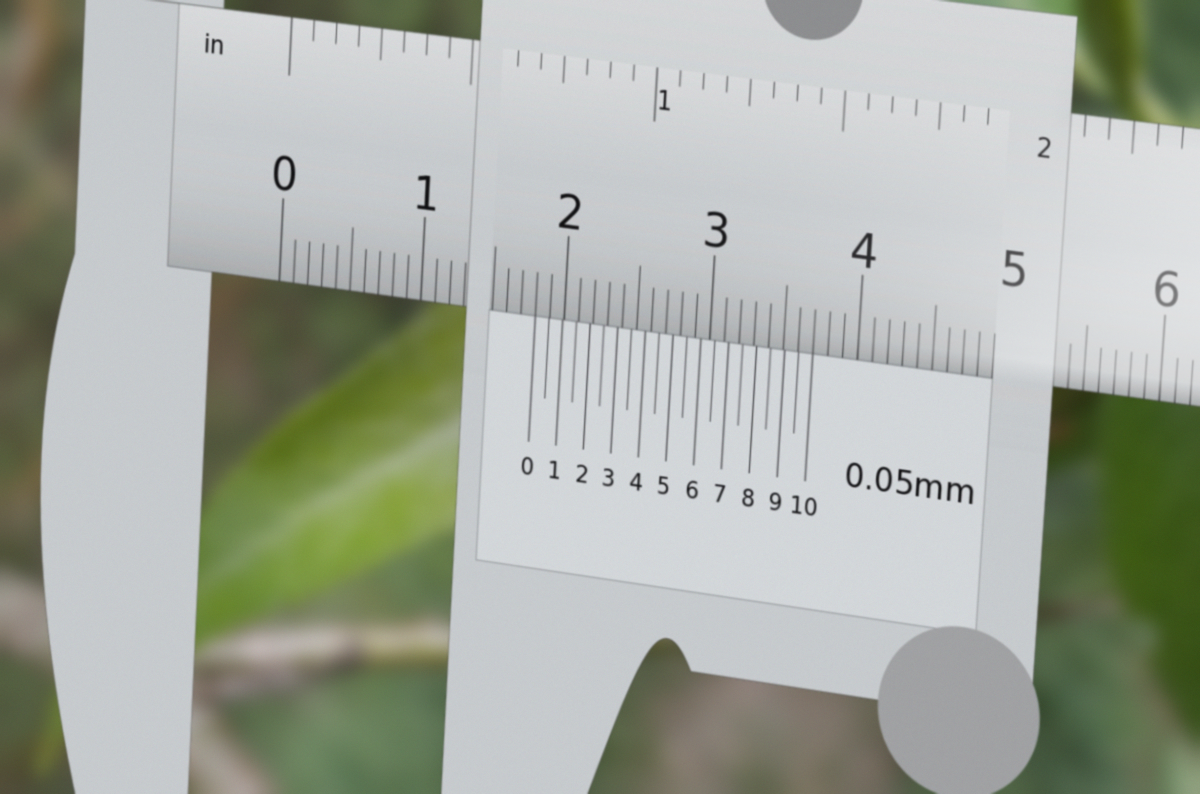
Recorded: **18.0** mm
